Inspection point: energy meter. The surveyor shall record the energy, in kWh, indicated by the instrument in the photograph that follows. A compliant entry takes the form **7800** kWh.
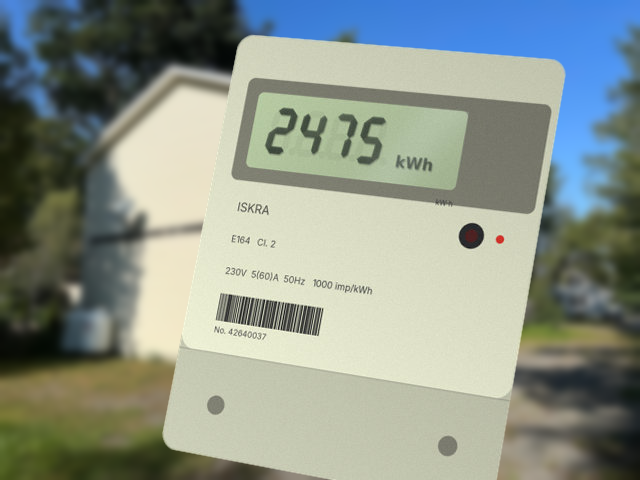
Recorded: **2475** kWh
